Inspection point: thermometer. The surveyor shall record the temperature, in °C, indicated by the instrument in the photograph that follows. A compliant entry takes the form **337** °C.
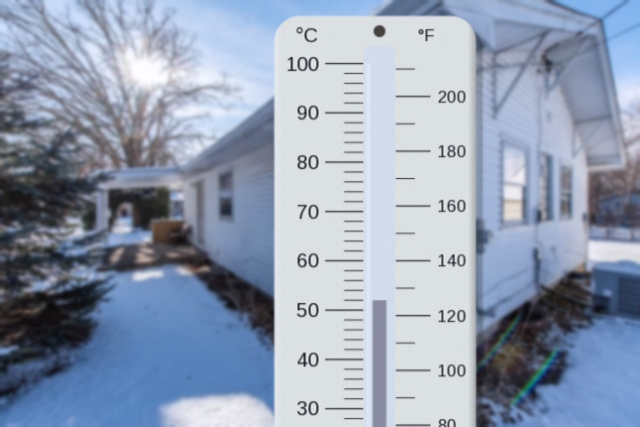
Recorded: **52** °C
